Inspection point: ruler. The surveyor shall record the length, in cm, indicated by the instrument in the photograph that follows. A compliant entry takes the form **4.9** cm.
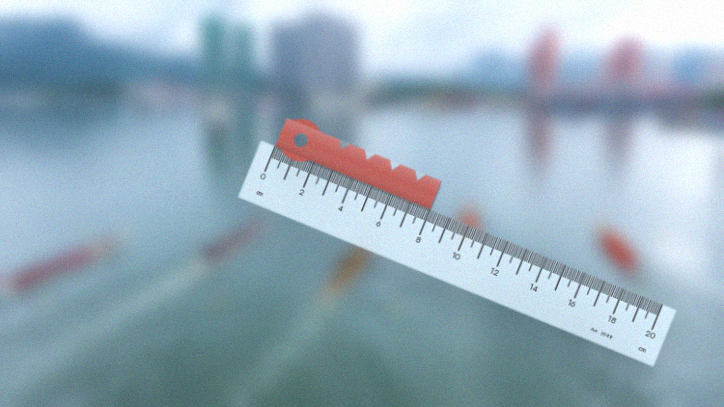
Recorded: **8** cm
